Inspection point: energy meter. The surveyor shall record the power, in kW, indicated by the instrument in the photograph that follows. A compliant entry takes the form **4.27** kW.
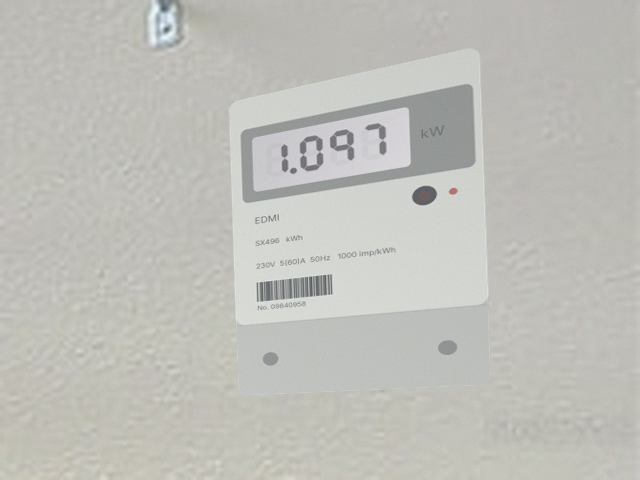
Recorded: **1.097** kW
